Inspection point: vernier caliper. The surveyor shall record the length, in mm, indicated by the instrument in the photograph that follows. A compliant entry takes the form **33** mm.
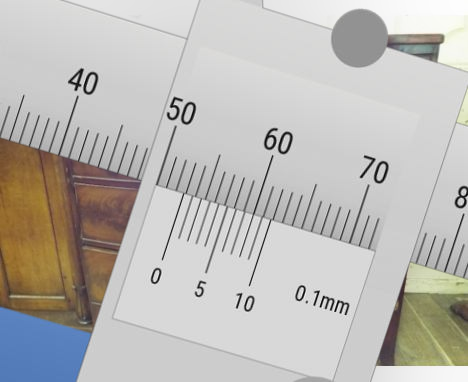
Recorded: **52.8** mm
